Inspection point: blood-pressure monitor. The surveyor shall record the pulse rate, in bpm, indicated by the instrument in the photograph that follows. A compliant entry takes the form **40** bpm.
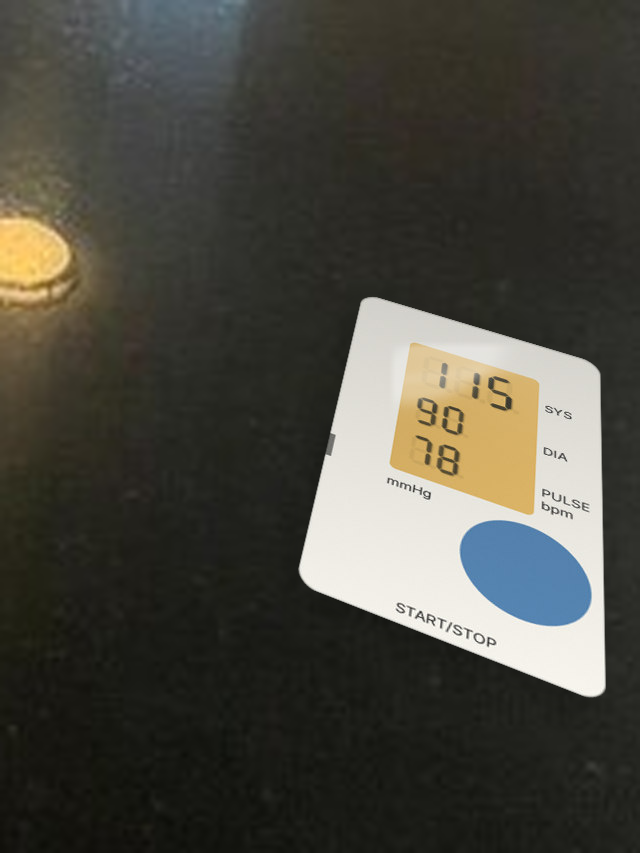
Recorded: **78** bpm
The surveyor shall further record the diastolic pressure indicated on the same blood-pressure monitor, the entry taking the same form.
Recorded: **90** mmHg
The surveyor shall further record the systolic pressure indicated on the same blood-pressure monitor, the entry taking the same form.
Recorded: **115** mmHg
